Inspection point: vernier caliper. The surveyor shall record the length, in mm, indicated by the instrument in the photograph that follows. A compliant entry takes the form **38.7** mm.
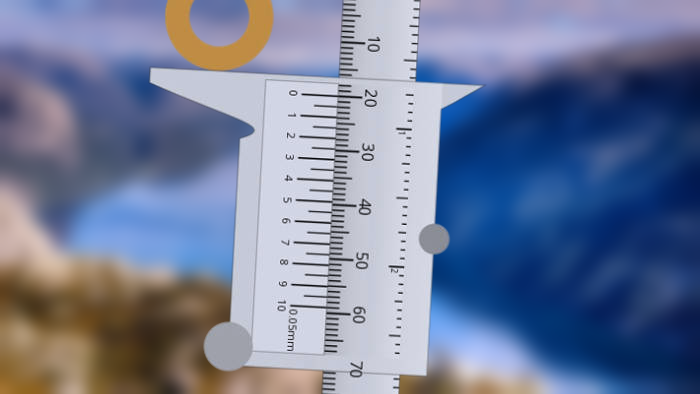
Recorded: **20.0** mm
